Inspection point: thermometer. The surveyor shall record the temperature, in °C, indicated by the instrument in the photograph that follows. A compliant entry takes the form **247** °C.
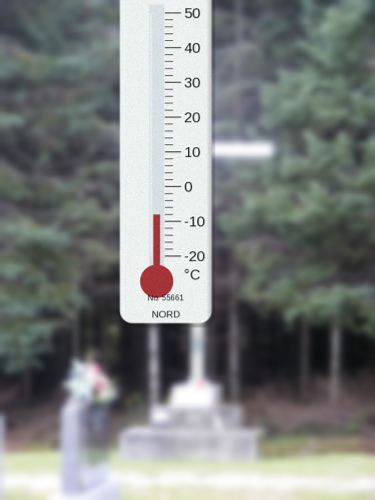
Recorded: **-8** °C
